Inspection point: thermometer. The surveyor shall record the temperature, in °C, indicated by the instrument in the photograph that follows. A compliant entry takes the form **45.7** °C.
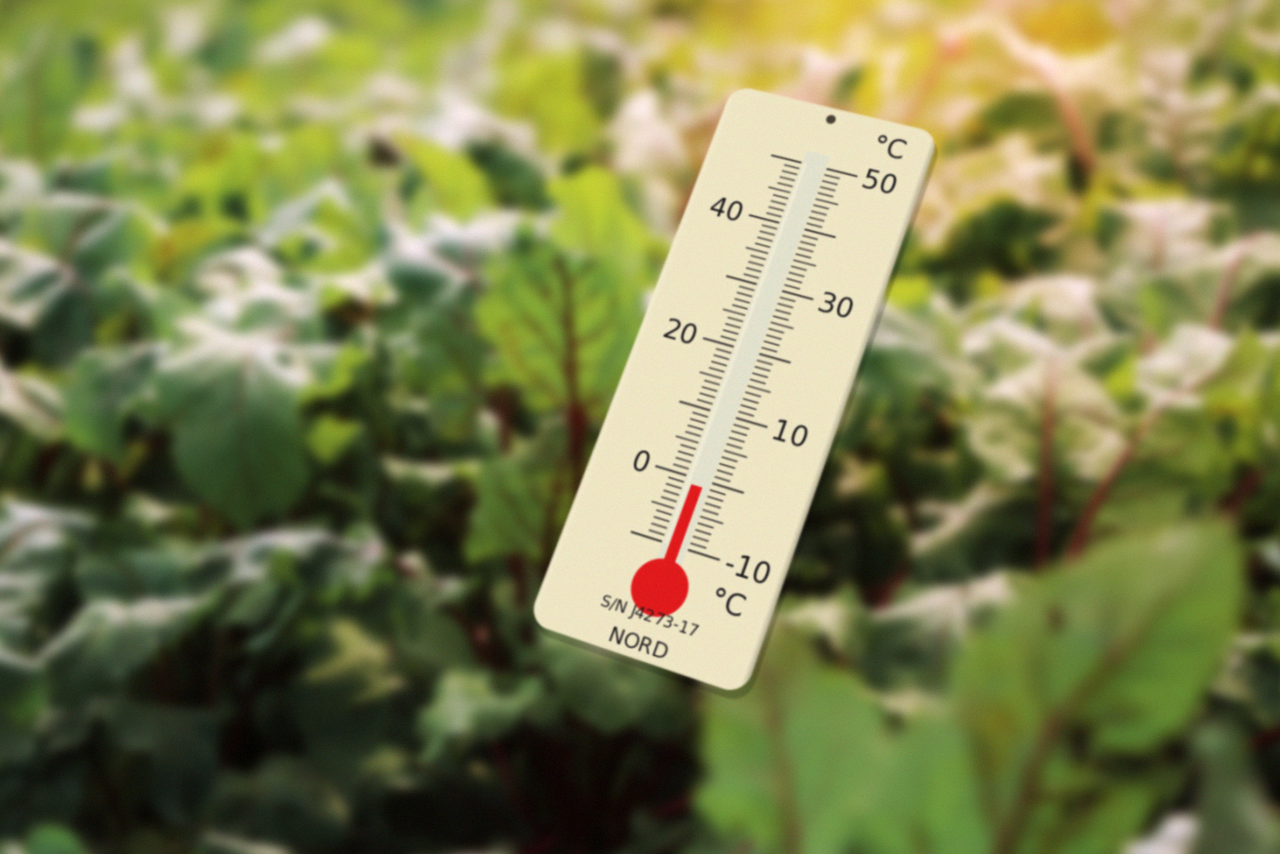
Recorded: **-1** °C
